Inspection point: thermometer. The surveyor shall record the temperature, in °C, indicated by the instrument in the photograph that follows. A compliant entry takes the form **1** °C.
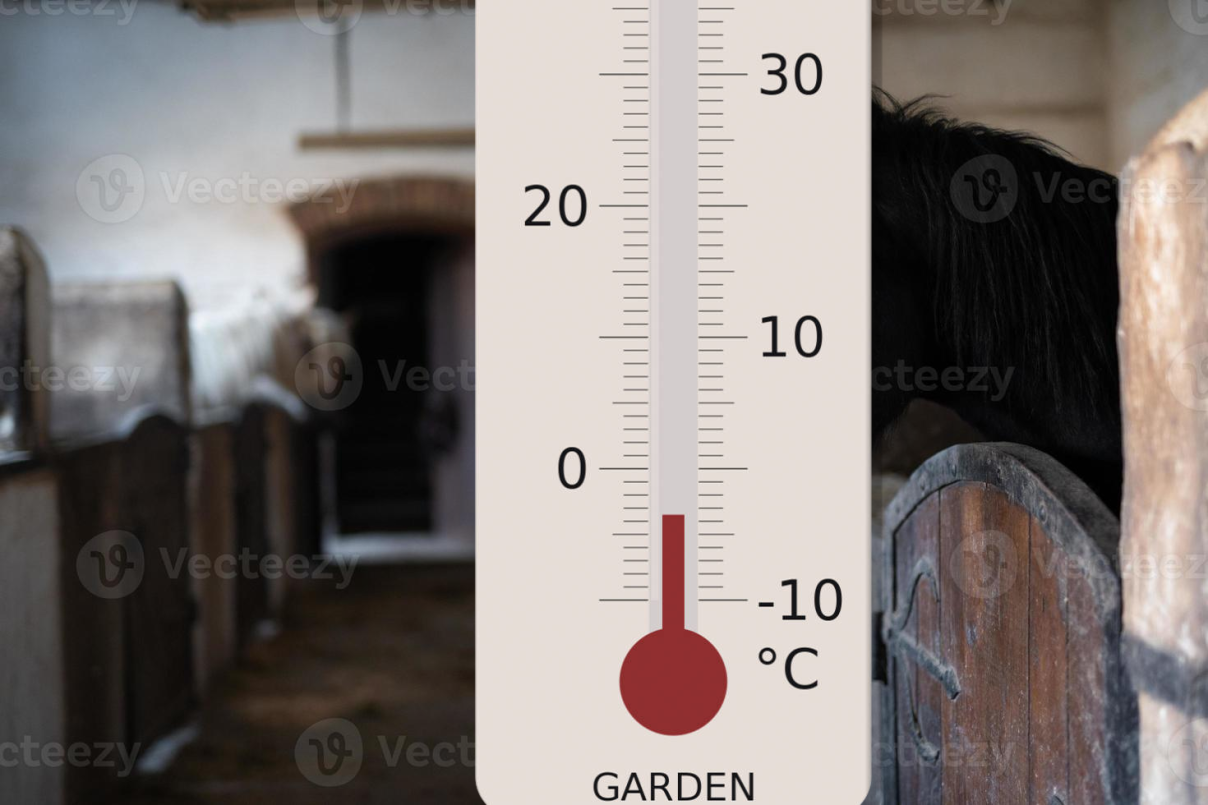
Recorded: **-3.5** °C
